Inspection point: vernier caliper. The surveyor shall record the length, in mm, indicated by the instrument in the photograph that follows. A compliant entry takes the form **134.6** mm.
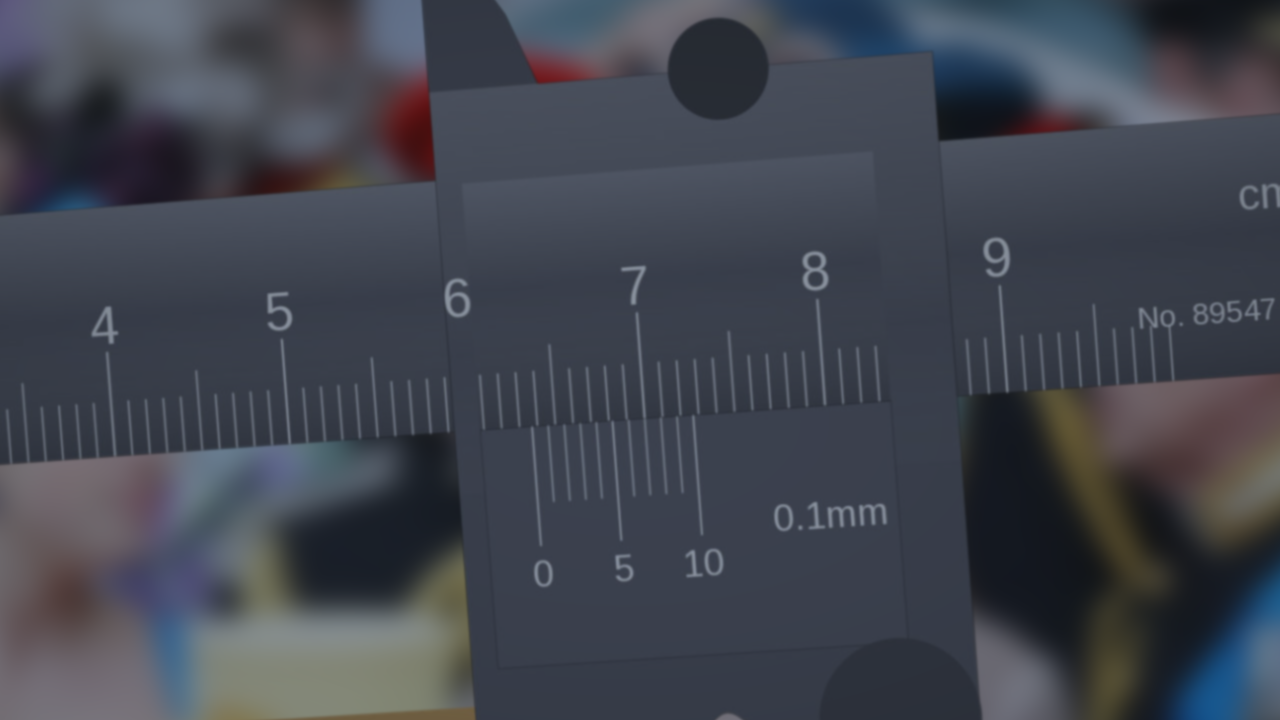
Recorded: **63.7** mm
